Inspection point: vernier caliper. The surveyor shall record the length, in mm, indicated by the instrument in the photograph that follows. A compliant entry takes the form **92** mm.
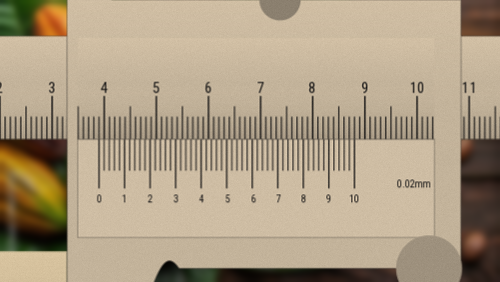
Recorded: **39.0** mm
